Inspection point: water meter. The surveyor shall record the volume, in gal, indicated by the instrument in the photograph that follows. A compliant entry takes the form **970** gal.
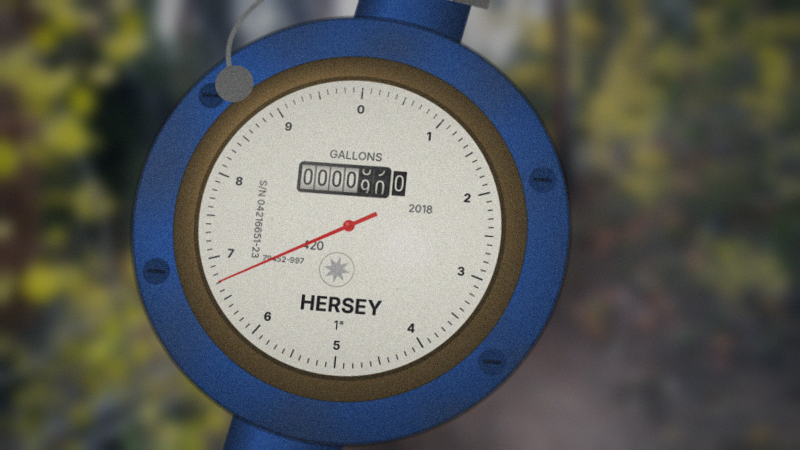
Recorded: **896.7** gal
